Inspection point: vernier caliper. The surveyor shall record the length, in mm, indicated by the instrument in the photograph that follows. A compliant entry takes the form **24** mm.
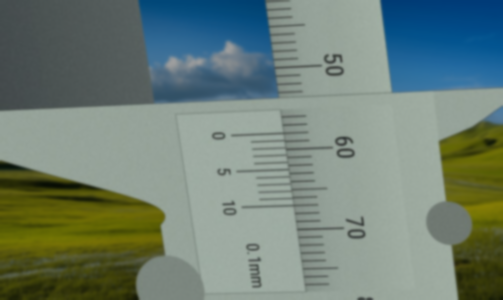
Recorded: **58.0** mm
